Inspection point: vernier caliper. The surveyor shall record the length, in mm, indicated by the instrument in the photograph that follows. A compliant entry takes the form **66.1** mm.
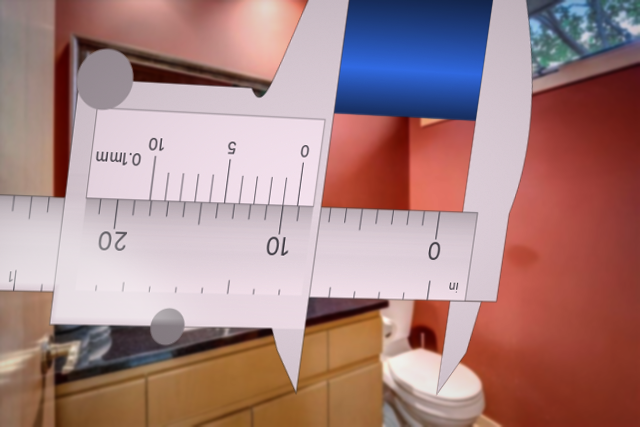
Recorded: **9.1** mm
